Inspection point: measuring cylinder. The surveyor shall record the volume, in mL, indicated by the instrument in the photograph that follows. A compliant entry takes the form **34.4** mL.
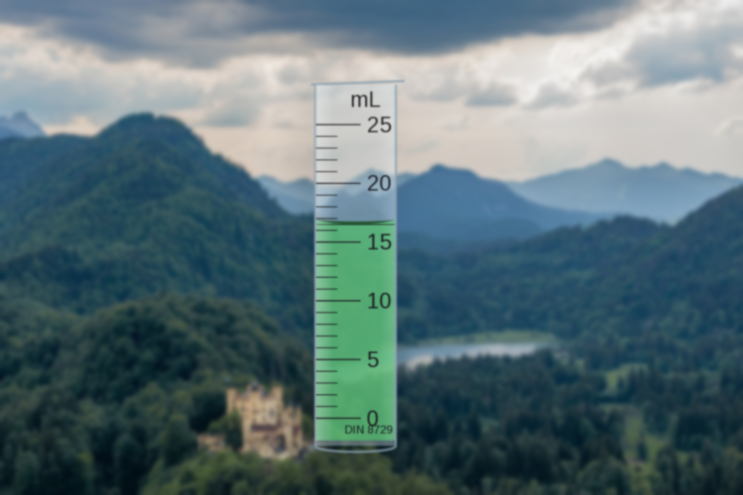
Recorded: **16.5** mL
